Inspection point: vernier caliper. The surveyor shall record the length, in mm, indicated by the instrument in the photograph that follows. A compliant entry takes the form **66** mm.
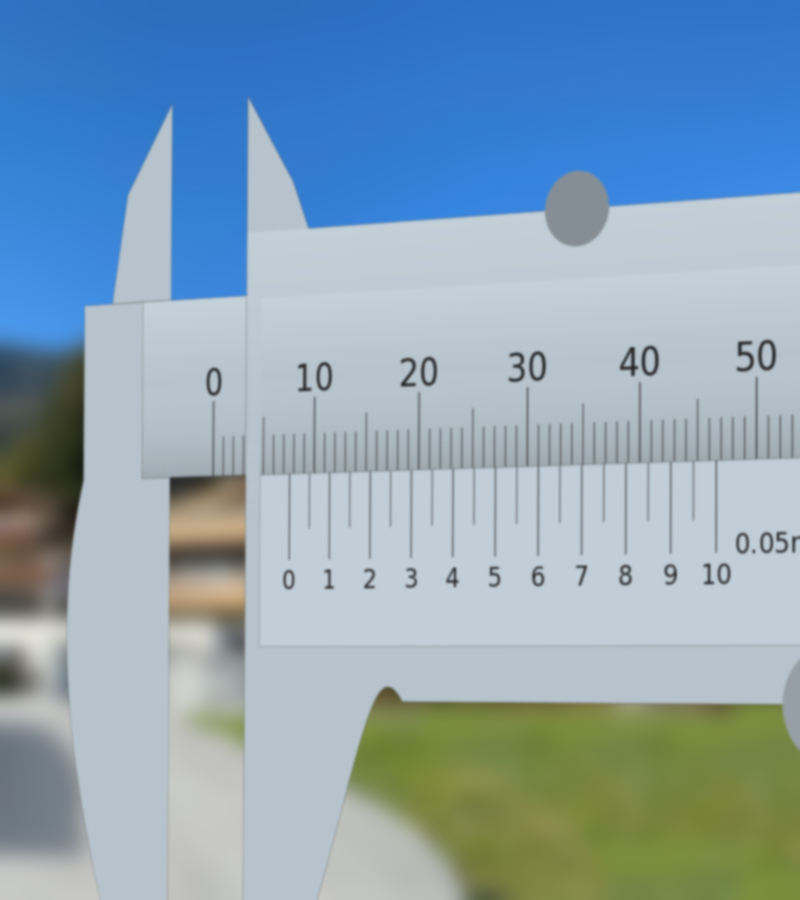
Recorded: **7.6** mm
